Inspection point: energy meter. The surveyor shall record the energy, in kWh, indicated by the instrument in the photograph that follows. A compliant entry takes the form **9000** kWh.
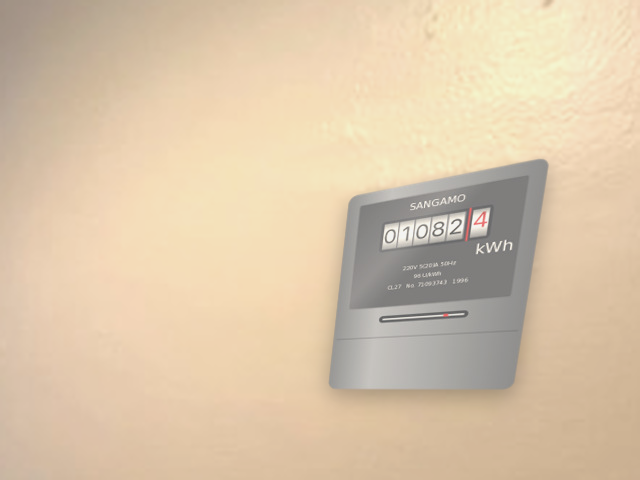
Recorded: **1082.4** kWh
